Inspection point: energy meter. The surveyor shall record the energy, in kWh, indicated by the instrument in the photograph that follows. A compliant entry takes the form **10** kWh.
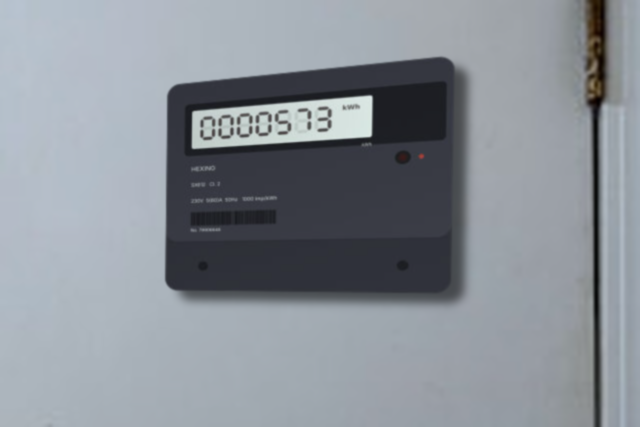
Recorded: **573** kWh
